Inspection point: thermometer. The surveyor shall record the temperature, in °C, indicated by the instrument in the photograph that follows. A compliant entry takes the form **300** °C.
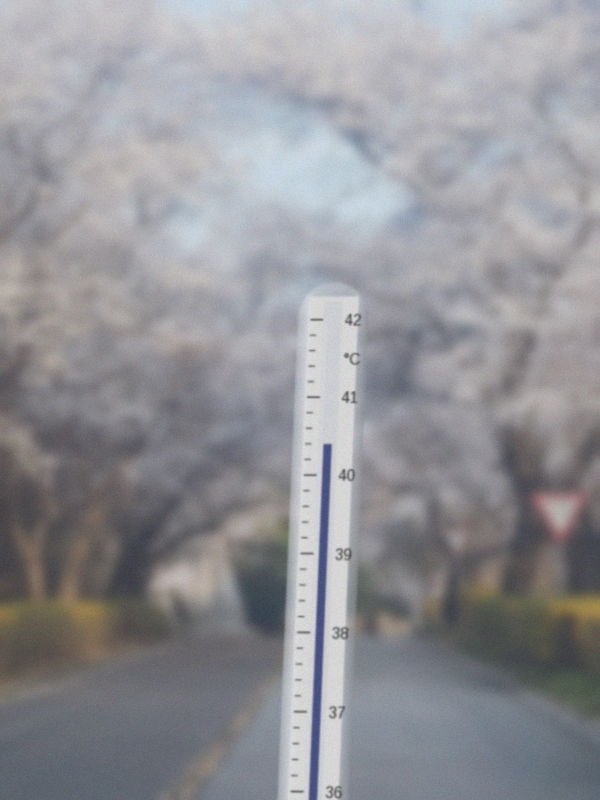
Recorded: **40.4** °C
